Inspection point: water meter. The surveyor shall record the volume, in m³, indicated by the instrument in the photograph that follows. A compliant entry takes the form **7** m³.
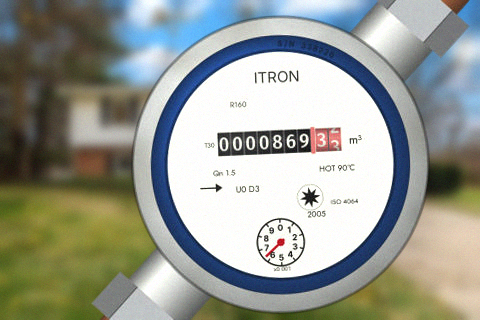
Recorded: **869.326** m³
